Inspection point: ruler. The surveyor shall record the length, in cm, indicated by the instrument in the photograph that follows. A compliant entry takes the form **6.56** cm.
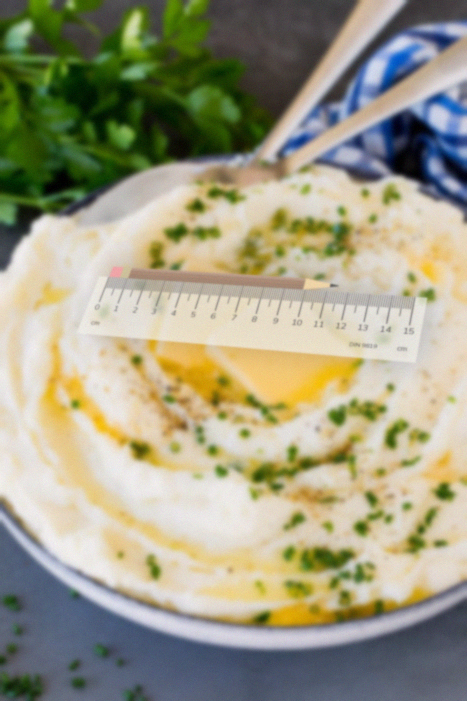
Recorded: **11.5** cm
